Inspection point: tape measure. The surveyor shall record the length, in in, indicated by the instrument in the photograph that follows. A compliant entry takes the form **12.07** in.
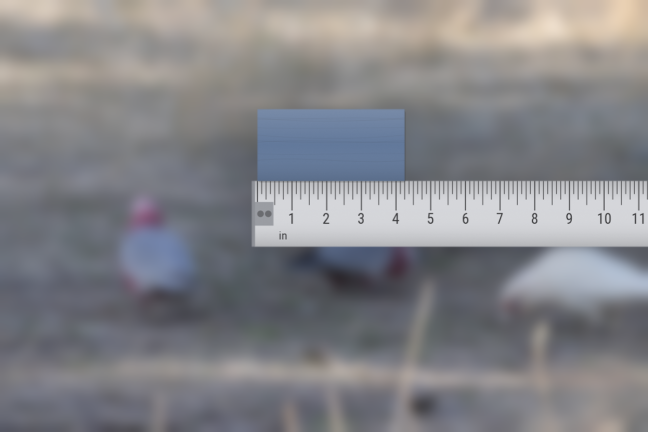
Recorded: **4.25** in
